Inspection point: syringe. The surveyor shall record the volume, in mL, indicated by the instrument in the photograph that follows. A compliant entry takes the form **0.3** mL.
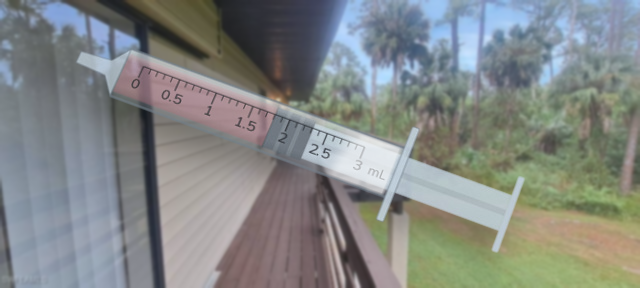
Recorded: **1.8** mL
